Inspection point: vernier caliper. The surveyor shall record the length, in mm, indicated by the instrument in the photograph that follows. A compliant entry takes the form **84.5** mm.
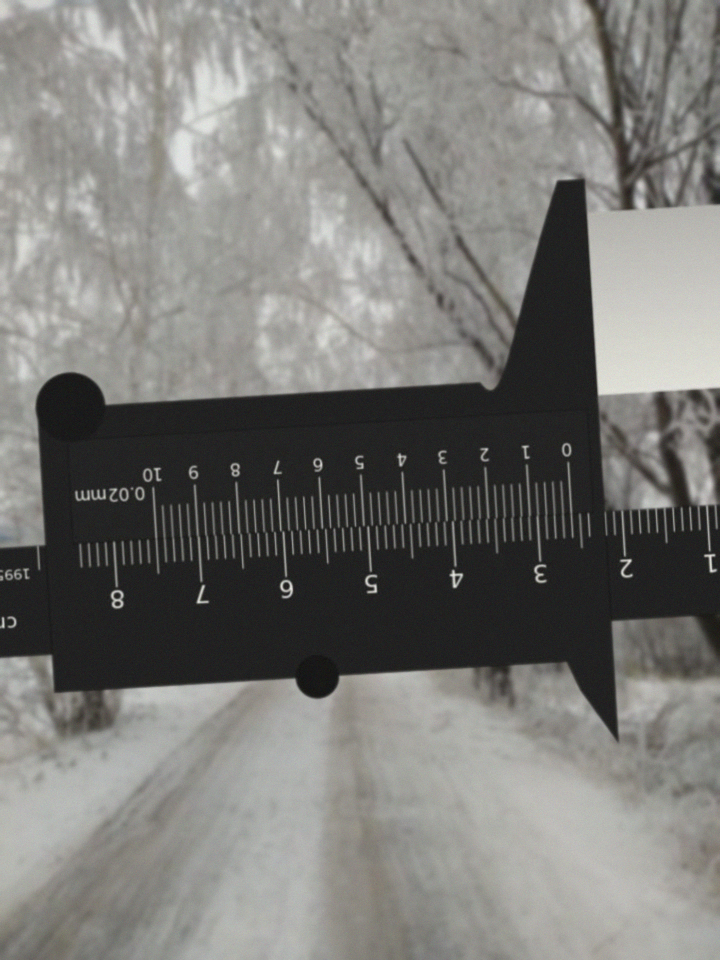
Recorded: **26.0** mm
